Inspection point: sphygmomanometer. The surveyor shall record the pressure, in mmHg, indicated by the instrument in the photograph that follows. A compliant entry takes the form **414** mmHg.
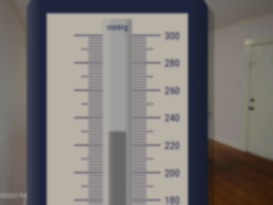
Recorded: **230** mmHg
